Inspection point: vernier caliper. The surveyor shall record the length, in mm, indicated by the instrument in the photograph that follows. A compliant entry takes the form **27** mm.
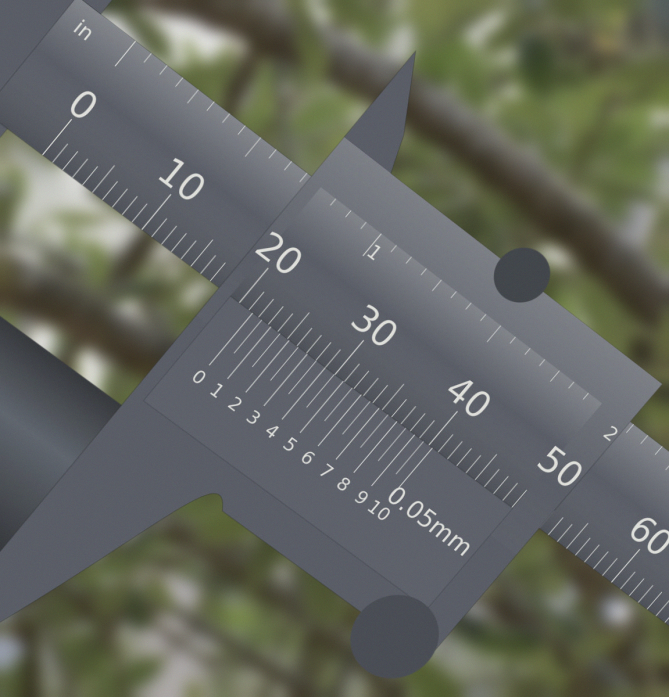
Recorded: **21.4** mm
